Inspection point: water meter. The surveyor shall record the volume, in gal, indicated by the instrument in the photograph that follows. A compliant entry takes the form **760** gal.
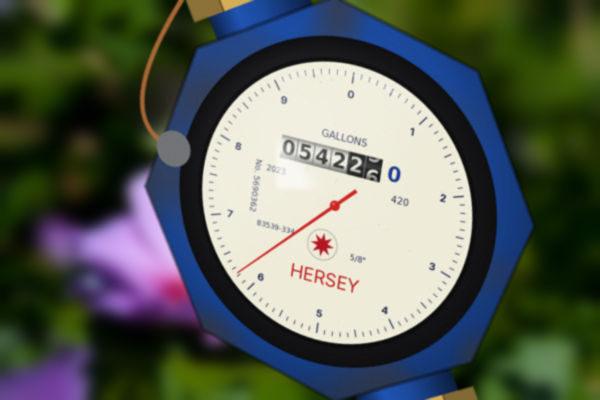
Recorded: **542256.2** gal
